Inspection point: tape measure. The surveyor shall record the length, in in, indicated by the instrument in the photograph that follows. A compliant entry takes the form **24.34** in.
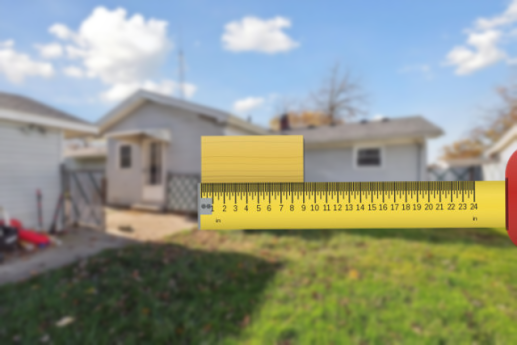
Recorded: **9** in
